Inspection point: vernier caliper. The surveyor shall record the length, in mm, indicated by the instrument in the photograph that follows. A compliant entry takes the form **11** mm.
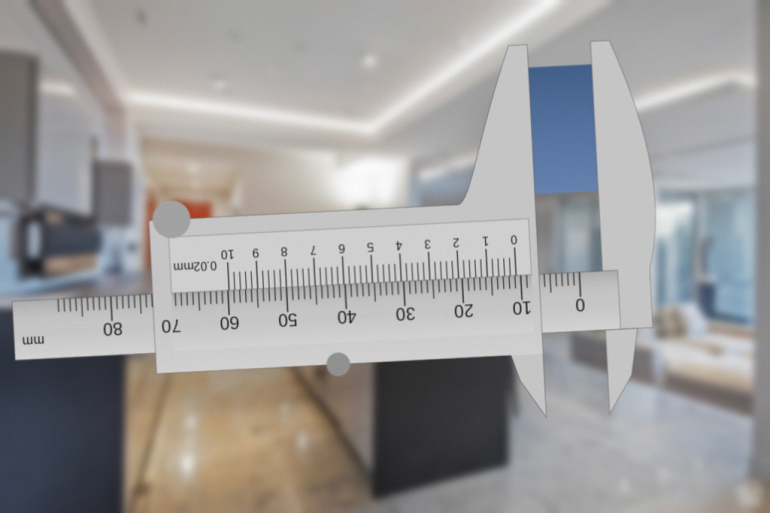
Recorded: **10.8** mm
